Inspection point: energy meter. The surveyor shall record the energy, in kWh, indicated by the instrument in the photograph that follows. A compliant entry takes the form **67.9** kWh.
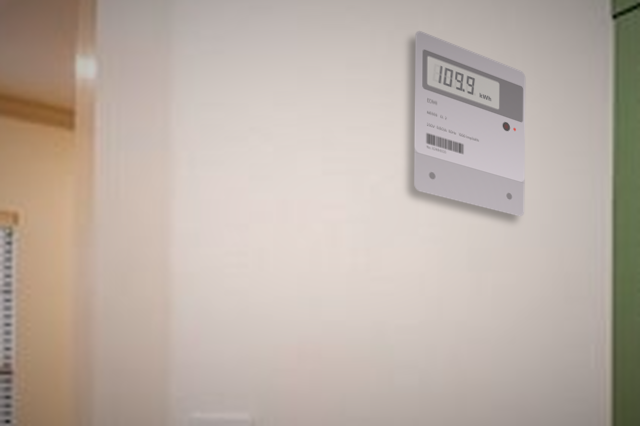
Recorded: **109.9** kWh
